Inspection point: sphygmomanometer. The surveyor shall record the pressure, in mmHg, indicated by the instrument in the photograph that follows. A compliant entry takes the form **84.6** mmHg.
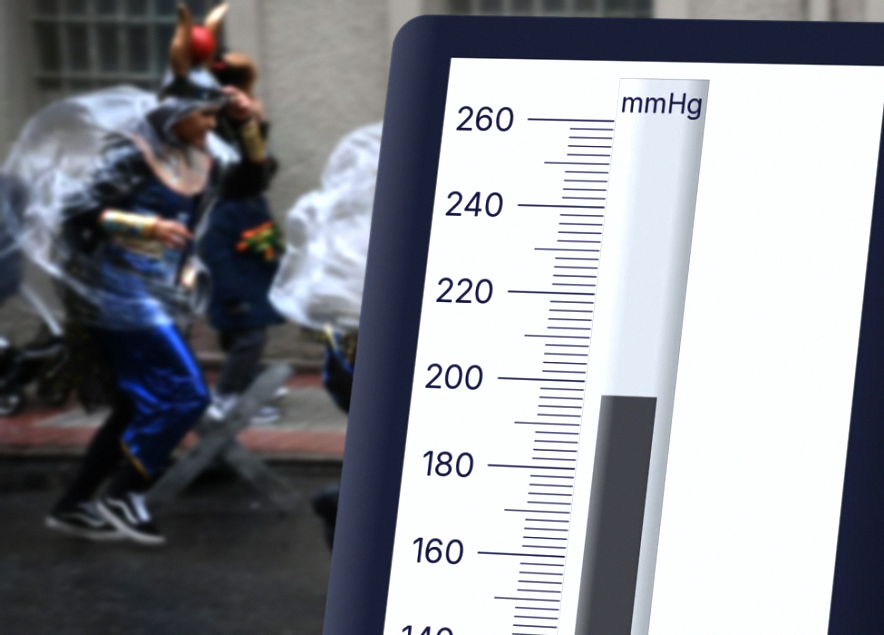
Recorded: **197** mmHg
